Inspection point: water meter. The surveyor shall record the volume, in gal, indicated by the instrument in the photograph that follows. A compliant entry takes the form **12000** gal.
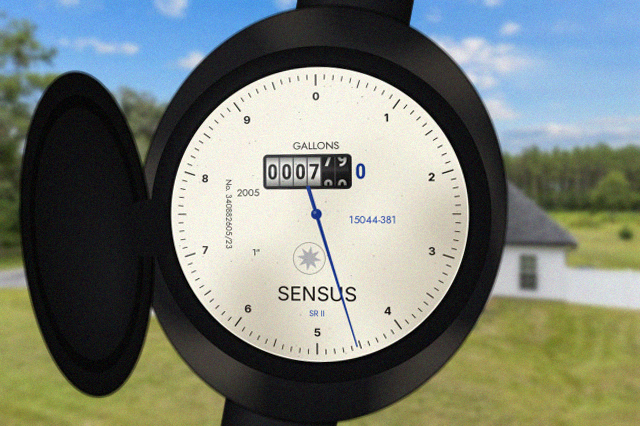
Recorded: **7794.5** gal
